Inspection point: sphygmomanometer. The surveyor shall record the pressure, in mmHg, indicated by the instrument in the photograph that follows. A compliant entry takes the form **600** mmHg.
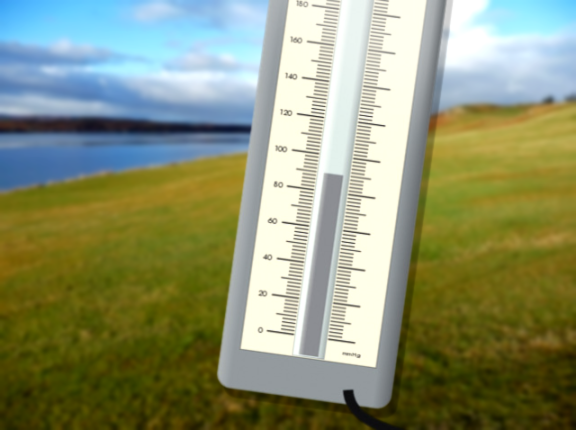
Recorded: **90** mmHg
